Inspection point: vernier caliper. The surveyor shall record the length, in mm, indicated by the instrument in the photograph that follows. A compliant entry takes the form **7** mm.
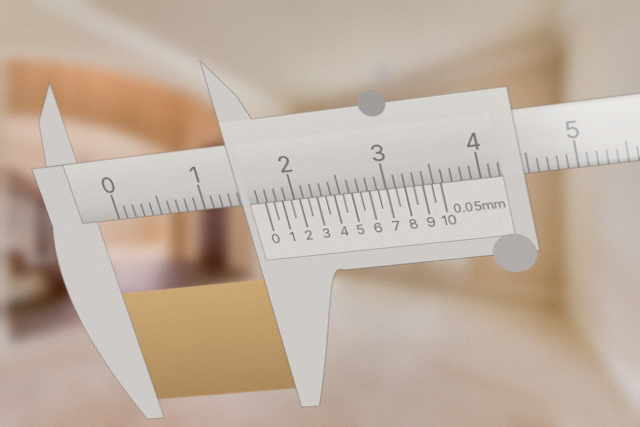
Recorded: **16.8** mm
